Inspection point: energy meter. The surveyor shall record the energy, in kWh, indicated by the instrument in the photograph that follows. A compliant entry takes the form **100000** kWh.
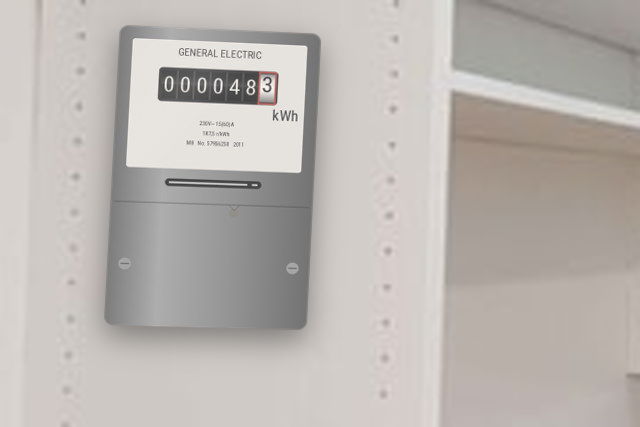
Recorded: **48.3** kWh
